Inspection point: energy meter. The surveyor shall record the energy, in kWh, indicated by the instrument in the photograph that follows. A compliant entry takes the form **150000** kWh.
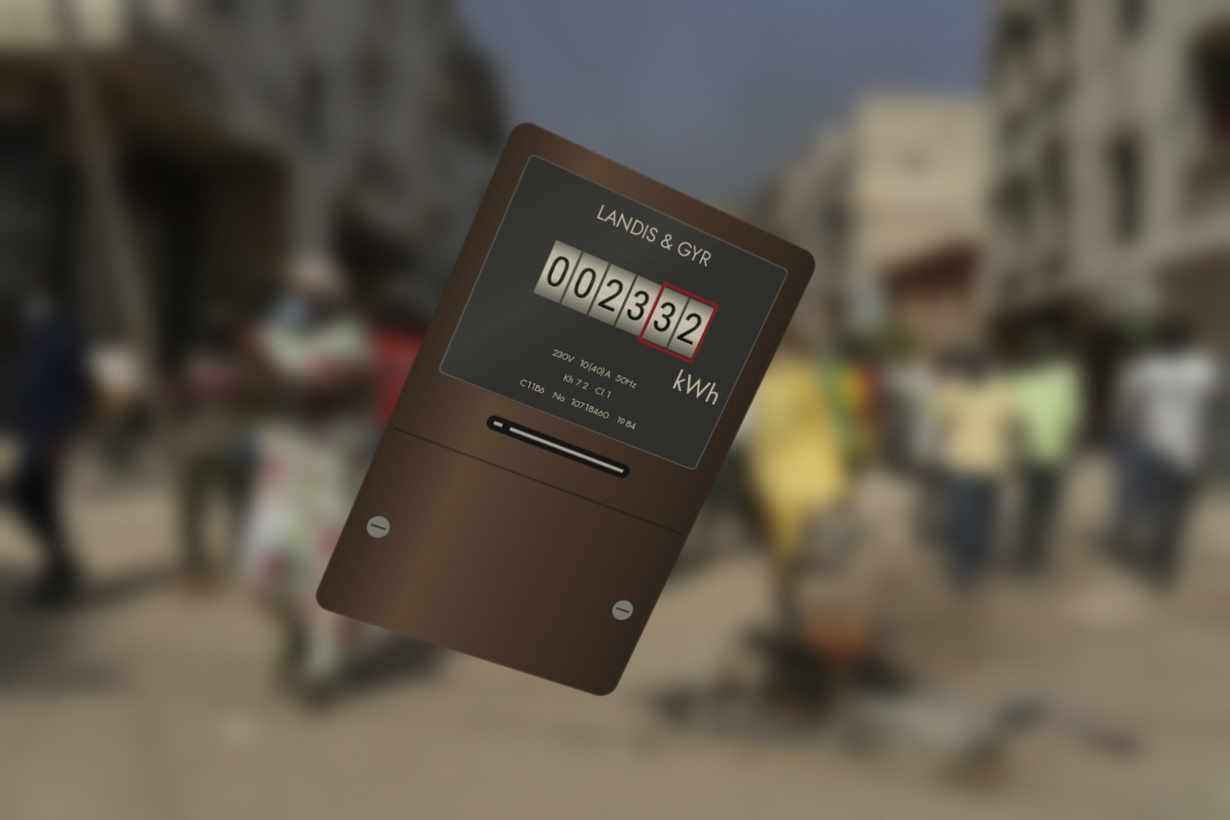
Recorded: **23.32** kWh
